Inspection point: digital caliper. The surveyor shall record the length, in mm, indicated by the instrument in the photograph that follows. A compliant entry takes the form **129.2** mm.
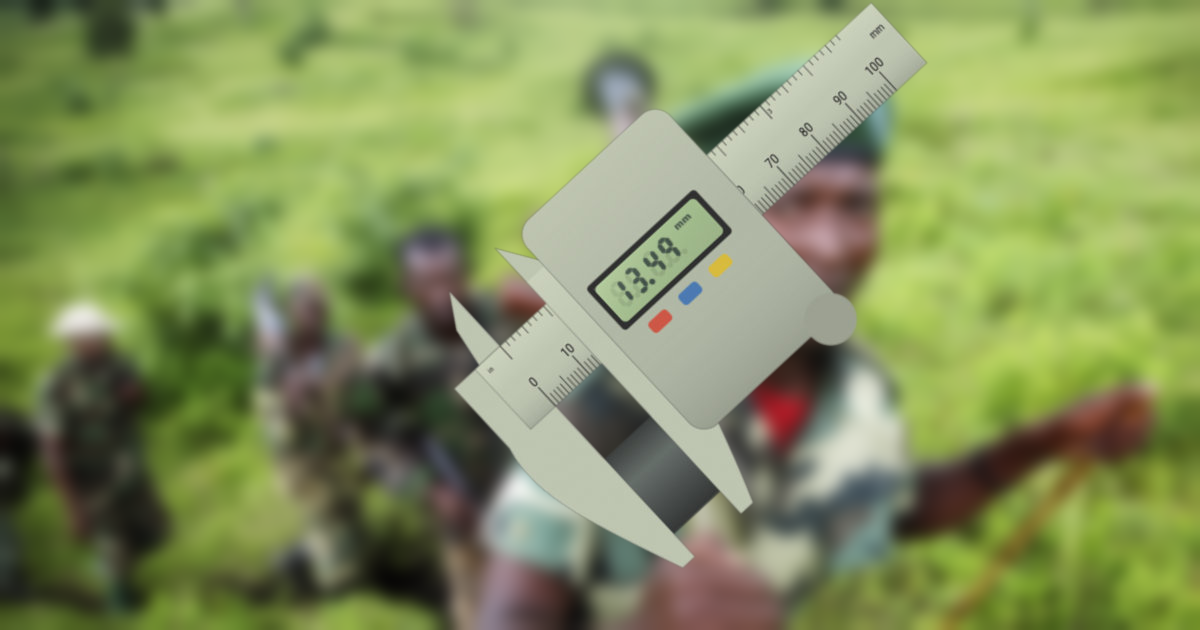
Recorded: **13.49** mm
